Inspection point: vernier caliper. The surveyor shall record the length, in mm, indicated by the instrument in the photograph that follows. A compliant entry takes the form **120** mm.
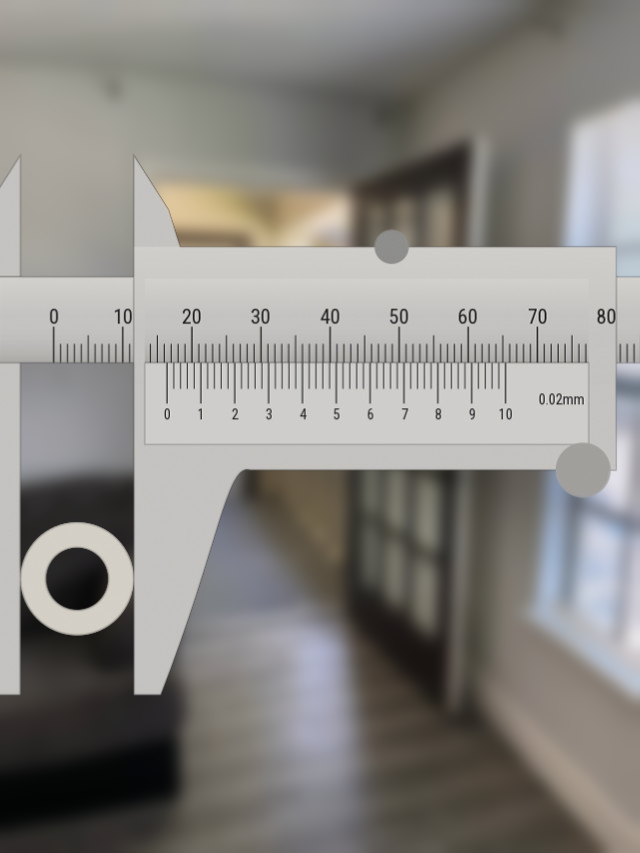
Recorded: **16.4** mm
